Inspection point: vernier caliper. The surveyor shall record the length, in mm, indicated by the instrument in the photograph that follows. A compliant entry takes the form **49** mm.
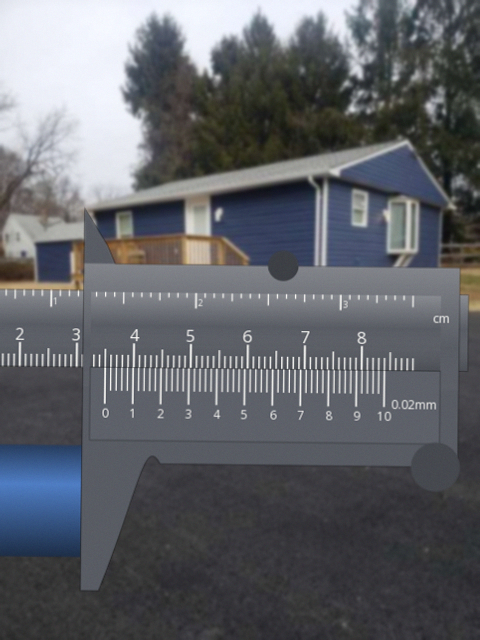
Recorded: **35.0** mm
